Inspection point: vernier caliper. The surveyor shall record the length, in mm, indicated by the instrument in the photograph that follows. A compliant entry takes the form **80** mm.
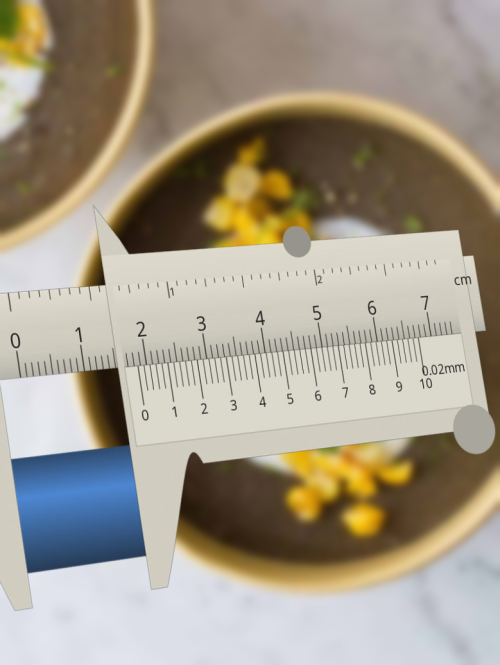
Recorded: **18.6** mm
